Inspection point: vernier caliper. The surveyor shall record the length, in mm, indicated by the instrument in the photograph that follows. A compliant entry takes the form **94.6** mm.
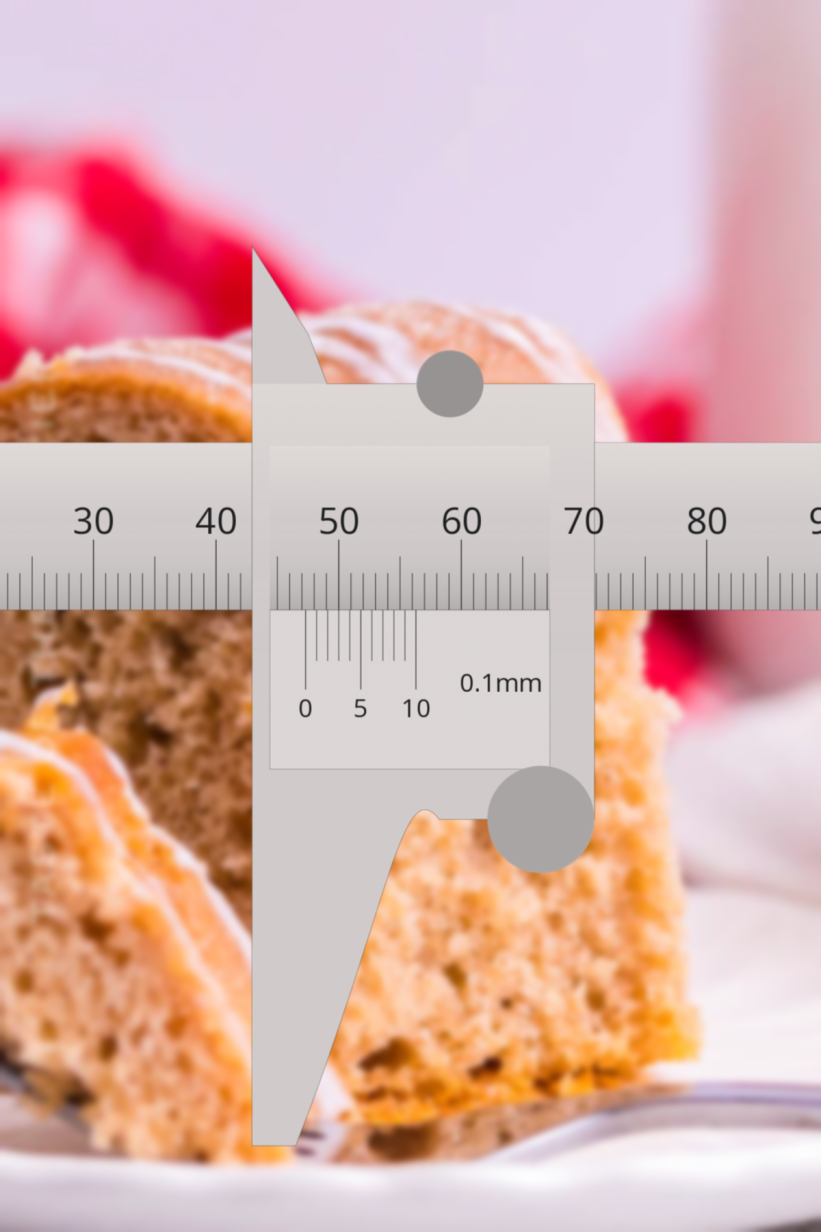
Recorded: **47.3** mm
